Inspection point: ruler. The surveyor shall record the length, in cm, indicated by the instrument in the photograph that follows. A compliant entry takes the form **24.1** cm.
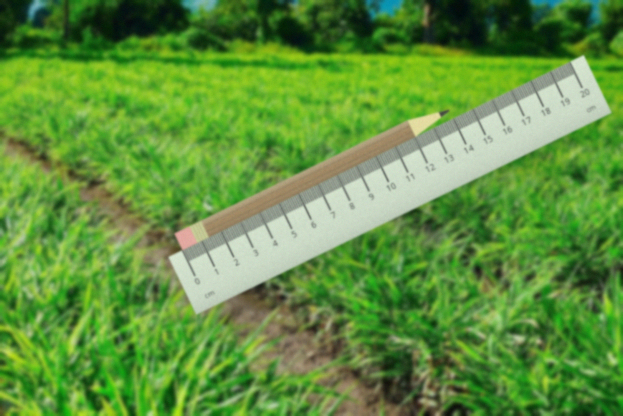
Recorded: **14** cm
